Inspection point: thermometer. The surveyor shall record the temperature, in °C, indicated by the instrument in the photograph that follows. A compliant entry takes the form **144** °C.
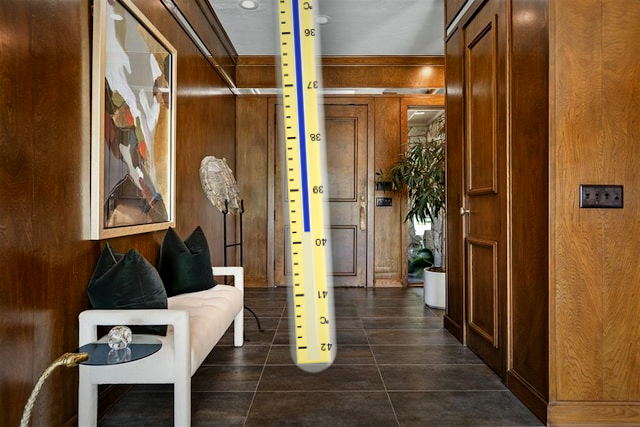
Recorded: **39.8** °C
